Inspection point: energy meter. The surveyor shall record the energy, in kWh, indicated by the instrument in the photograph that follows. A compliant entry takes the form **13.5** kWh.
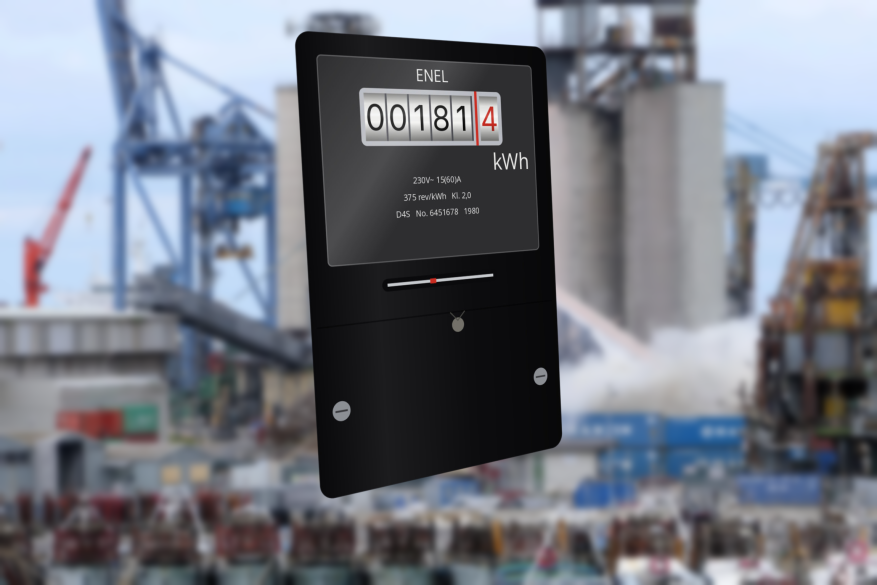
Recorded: **181.4** kWh
